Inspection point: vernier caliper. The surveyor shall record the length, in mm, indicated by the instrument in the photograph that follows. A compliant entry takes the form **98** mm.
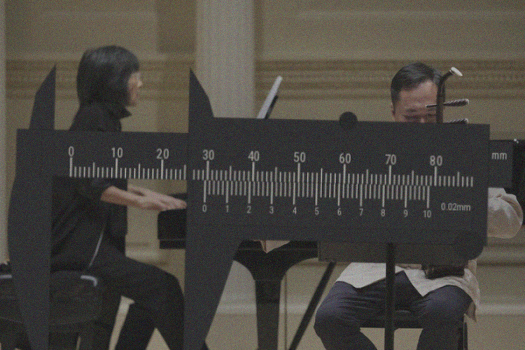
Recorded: **29.5** mm
